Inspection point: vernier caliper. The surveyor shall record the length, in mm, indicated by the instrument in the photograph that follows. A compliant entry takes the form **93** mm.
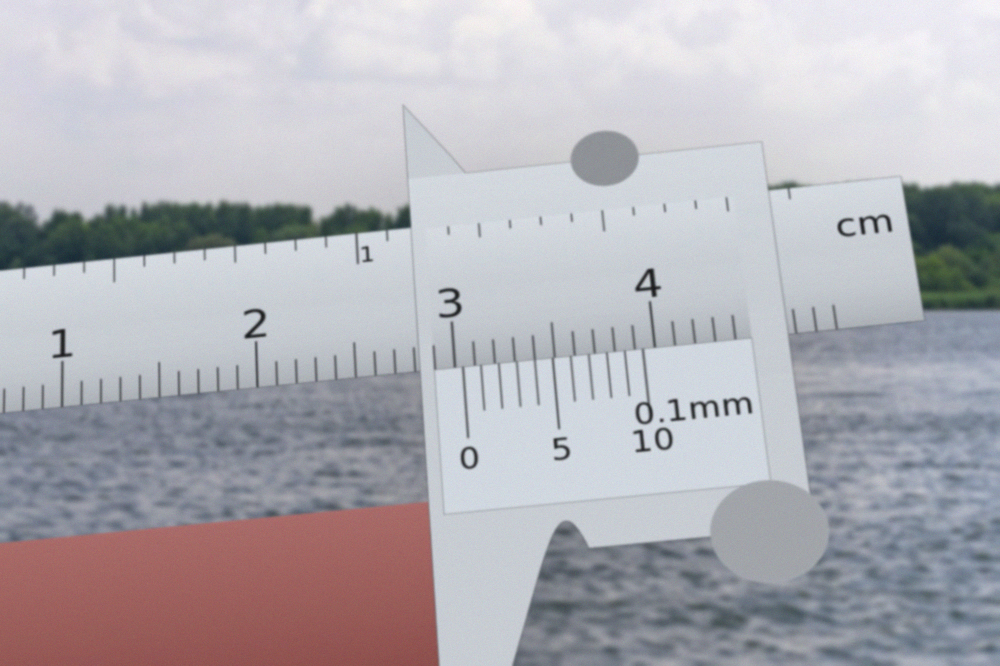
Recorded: **30.4** mm
